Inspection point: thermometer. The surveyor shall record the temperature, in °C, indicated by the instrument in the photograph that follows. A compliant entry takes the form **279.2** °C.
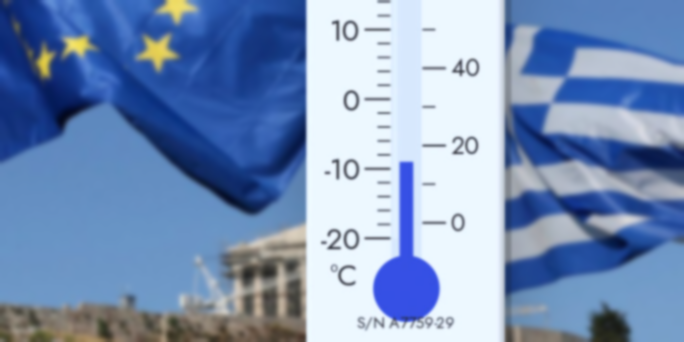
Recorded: **-9** °C
